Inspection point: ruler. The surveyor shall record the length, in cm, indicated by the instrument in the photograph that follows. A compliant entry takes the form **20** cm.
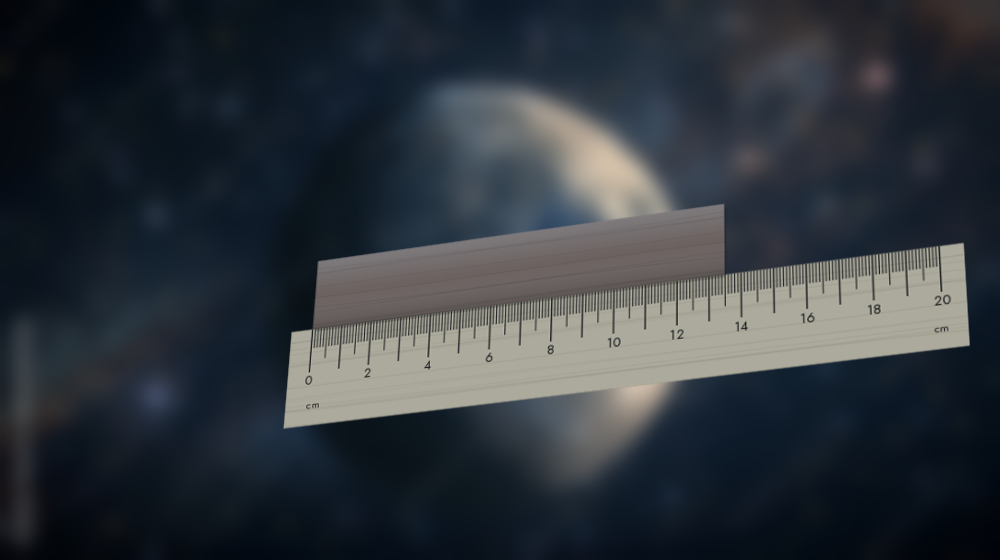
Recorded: **13.5** cm
